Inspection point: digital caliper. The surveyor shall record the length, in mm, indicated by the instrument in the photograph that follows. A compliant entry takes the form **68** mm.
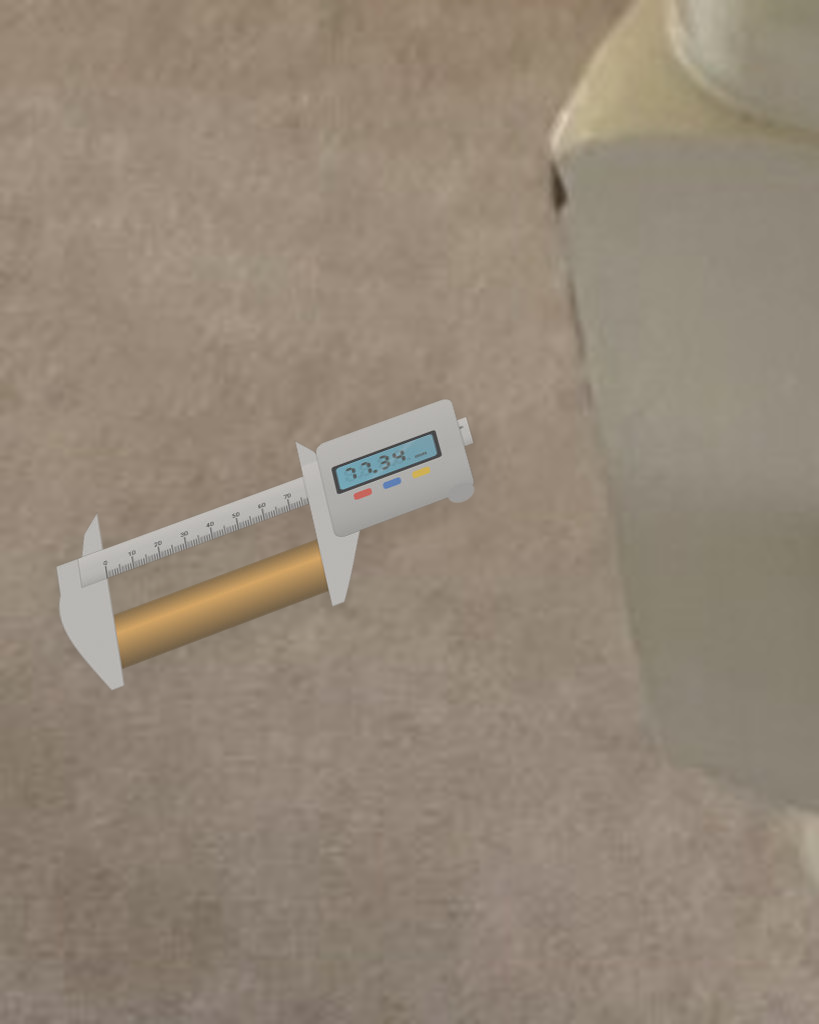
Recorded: **77.34** mm
